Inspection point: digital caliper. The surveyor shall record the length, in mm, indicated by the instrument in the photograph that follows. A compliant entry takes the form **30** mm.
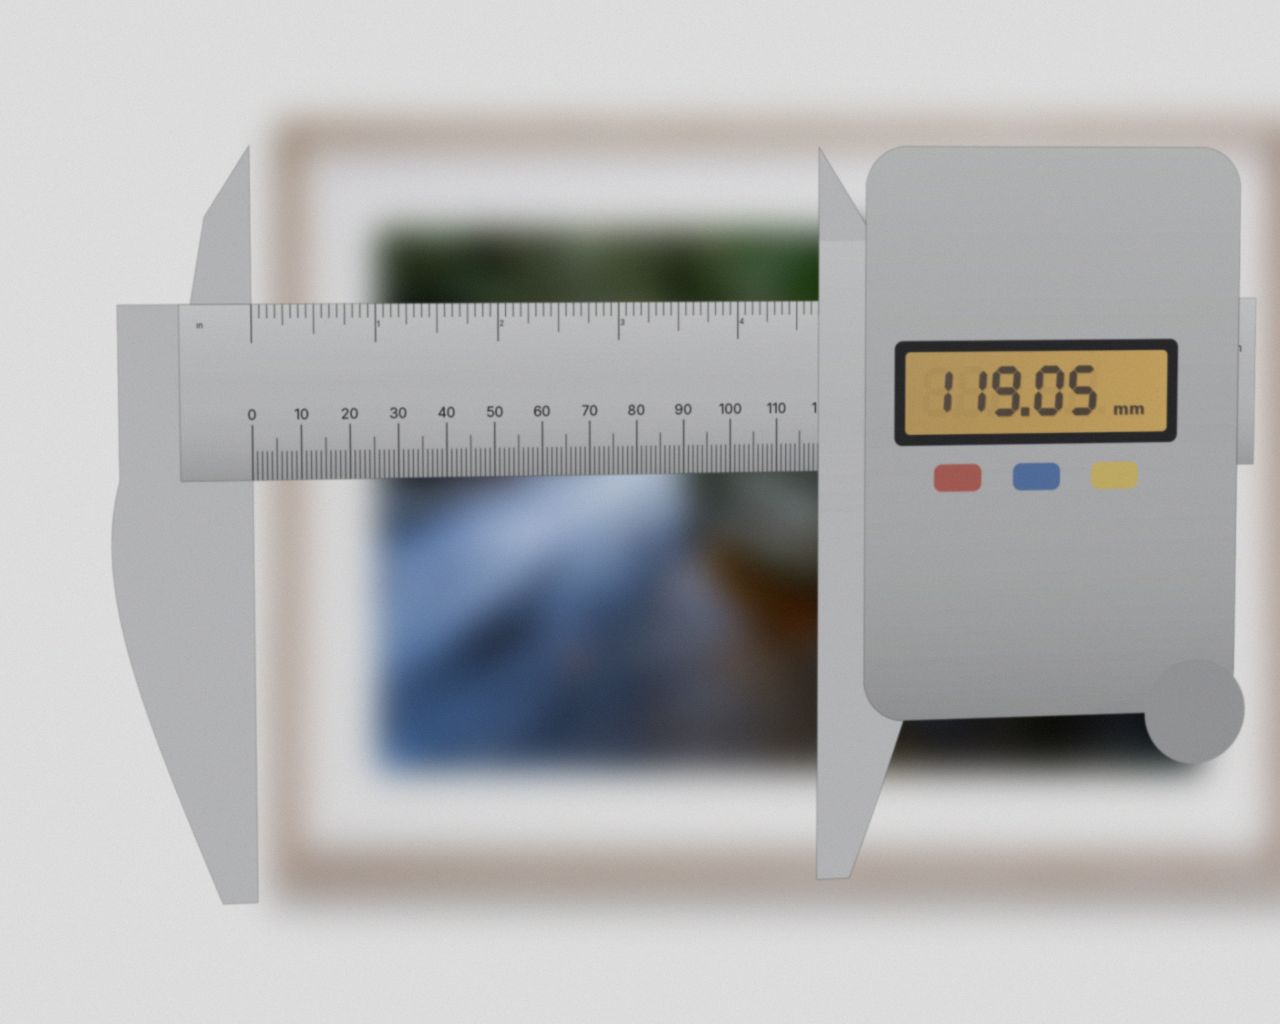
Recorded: **119.05** mm
